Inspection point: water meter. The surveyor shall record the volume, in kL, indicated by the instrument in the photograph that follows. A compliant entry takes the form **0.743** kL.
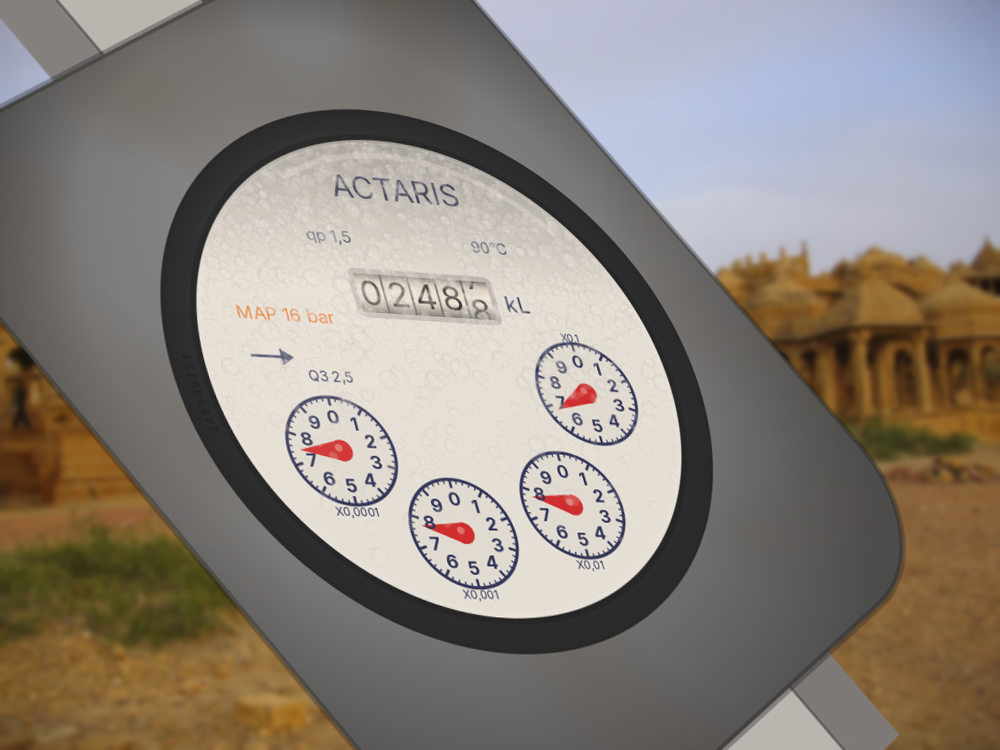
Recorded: **2487.6777** kL
